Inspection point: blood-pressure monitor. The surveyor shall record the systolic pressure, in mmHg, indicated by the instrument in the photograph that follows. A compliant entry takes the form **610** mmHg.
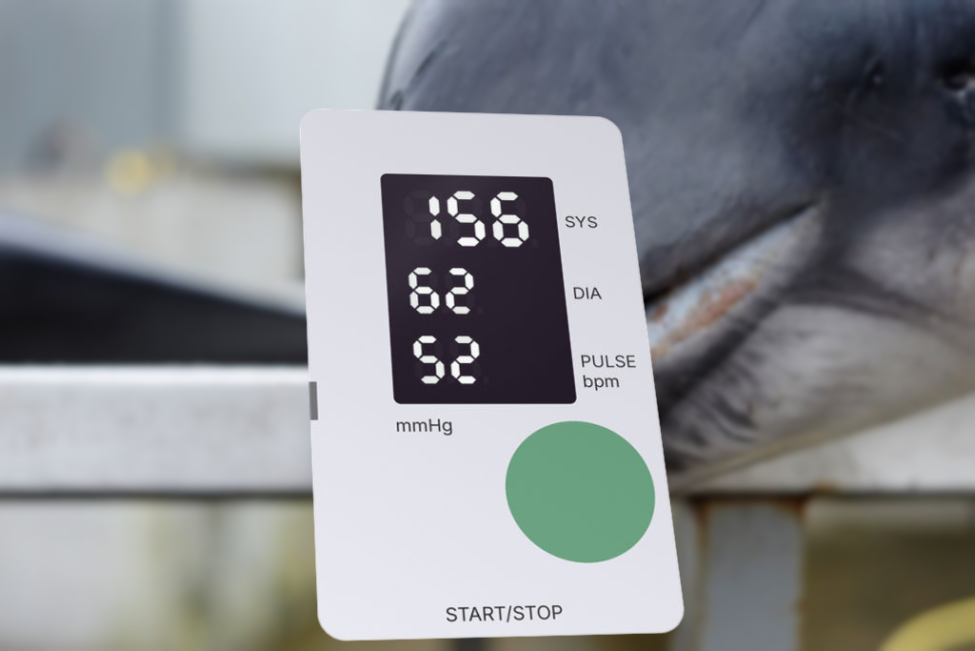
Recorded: **156** mmHg
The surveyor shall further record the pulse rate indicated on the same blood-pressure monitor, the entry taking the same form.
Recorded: **52** bpm
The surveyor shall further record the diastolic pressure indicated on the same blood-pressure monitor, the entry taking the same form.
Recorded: **62** mmHg
